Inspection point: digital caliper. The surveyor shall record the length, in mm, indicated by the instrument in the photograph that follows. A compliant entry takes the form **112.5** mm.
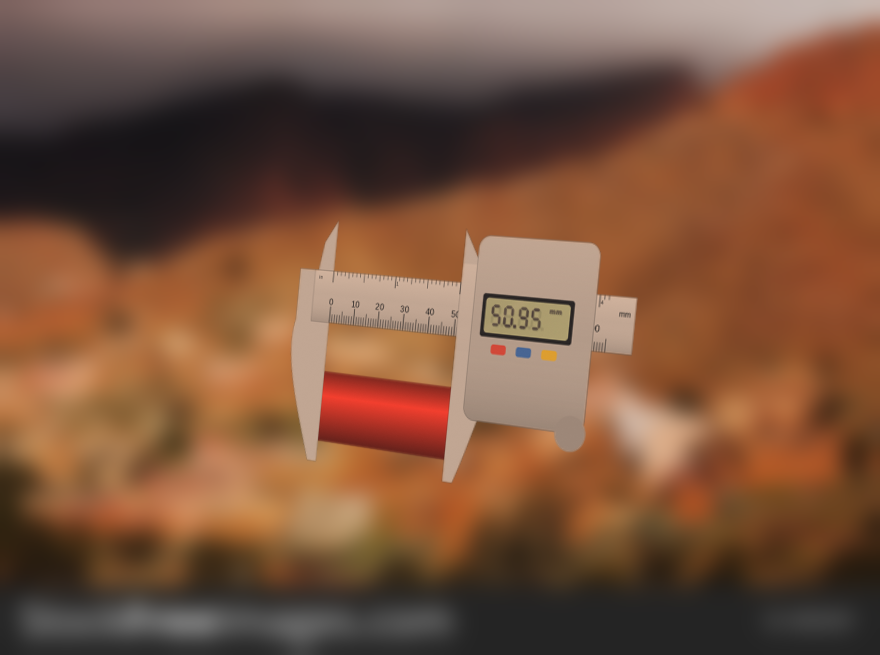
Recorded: **50.95** mm
